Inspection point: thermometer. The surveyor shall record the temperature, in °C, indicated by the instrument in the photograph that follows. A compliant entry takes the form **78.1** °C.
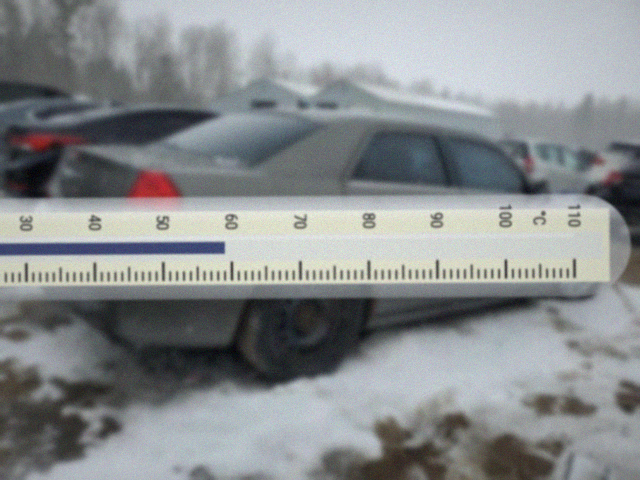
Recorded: **59** °C
